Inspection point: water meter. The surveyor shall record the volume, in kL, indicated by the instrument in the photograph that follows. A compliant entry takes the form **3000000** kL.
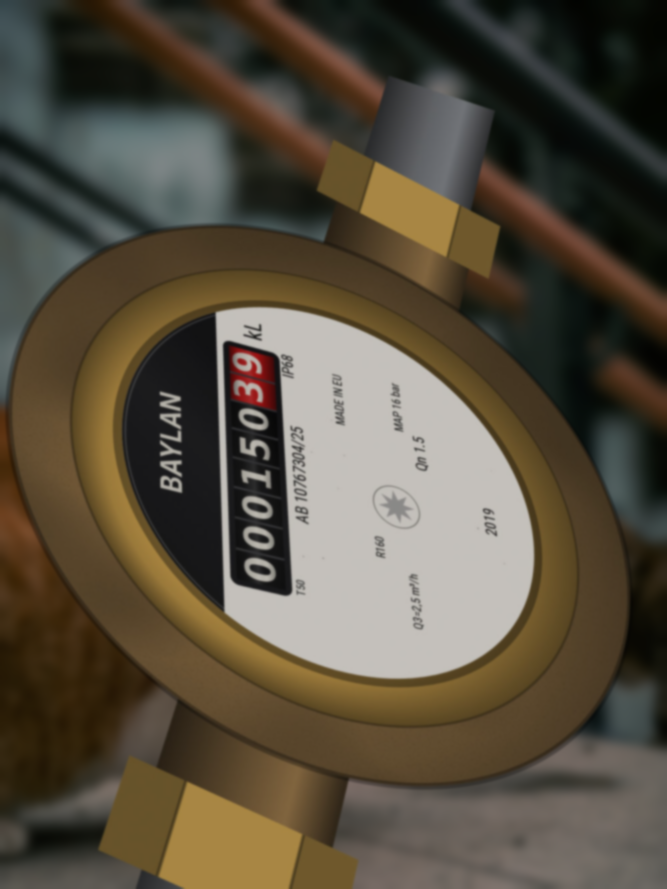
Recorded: **150.39** kL
